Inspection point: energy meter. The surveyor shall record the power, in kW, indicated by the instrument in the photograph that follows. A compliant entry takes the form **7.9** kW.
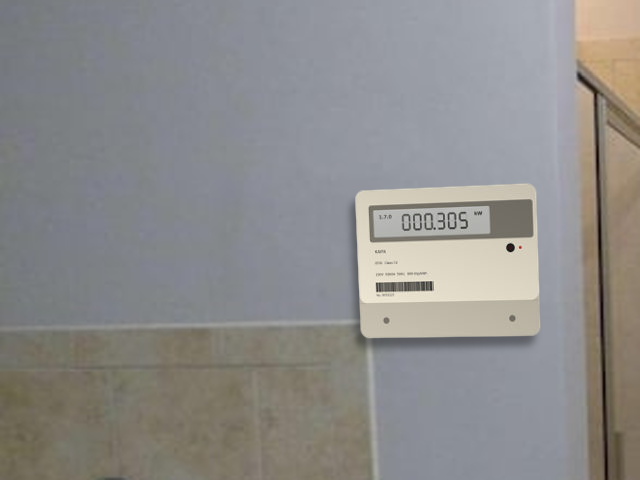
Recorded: **0.305** kW
